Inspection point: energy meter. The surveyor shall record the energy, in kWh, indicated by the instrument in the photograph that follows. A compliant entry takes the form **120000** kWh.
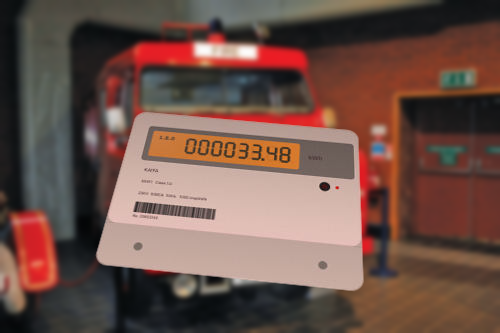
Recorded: **33.48** kWh
